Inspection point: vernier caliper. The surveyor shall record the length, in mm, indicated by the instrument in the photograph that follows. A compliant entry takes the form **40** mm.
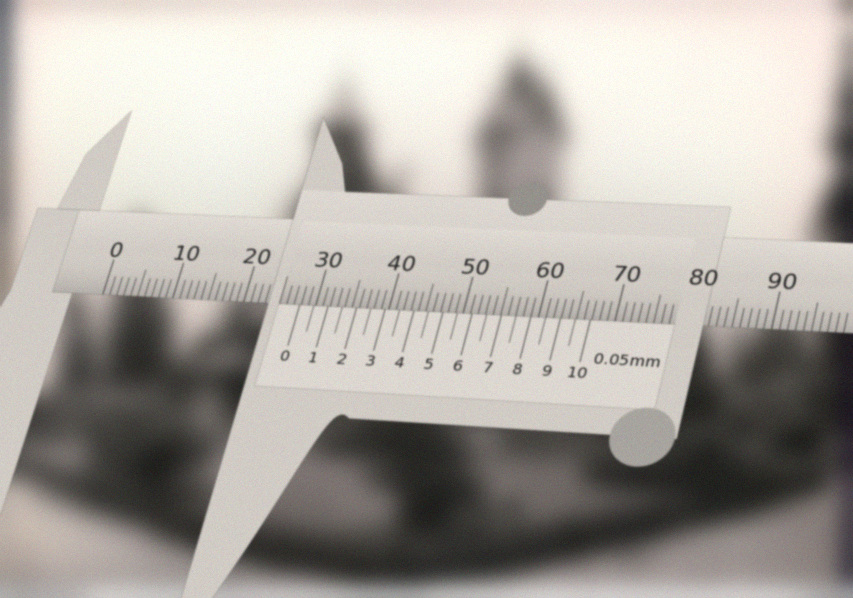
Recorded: **27.8** mm
